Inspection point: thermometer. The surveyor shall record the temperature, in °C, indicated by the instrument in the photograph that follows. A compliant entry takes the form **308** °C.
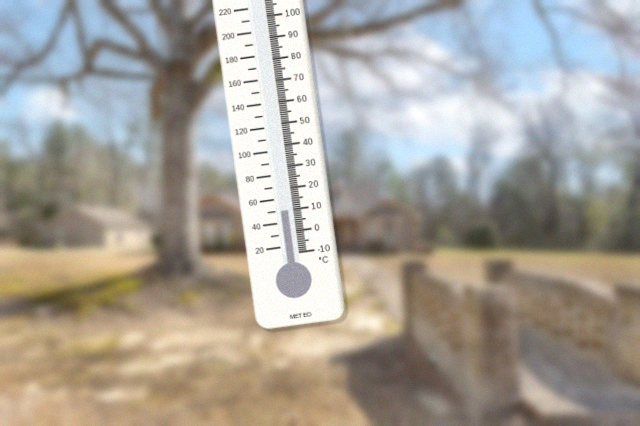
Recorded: **10** °C
